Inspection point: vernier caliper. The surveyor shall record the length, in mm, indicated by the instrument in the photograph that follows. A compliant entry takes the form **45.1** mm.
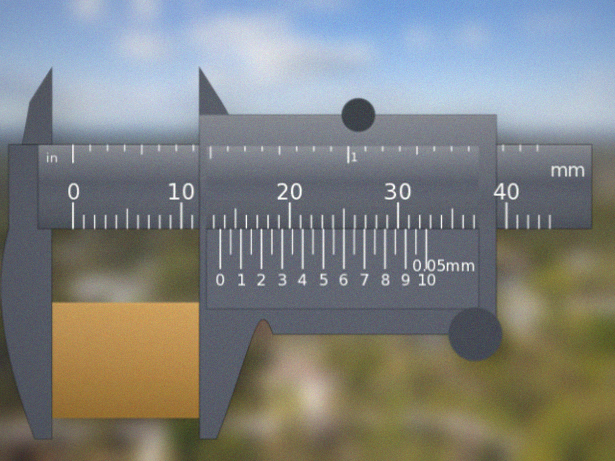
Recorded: **13.6** mm
